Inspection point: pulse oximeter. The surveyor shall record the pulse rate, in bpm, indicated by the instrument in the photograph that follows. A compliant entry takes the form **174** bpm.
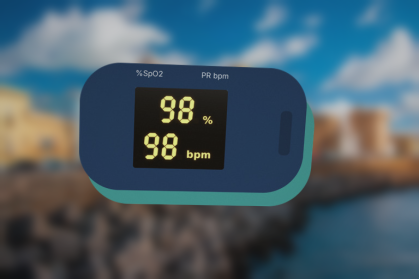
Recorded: **98** bpm
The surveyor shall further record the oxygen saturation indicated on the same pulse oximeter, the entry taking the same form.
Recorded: **98** %
